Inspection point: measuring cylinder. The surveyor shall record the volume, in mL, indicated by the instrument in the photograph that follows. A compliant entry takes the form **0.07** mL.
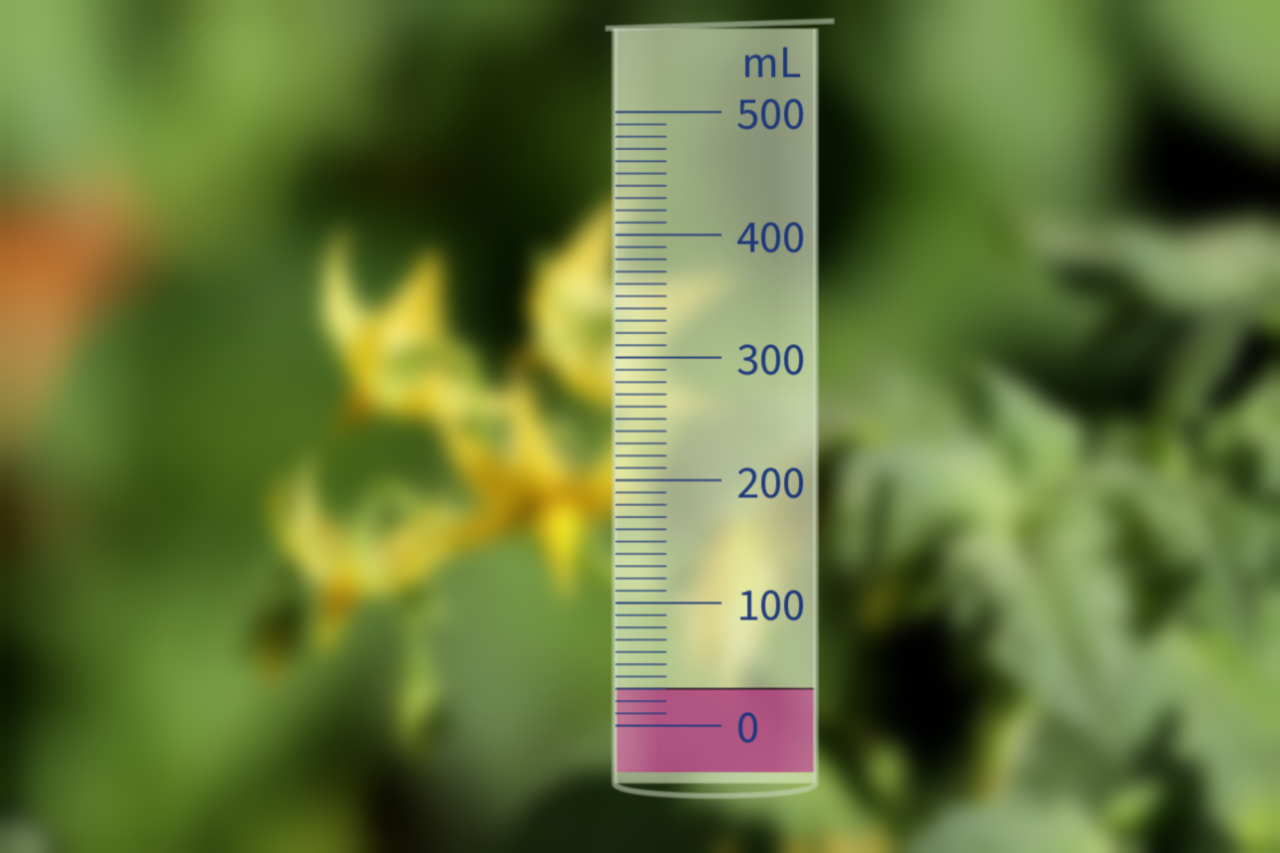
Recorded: **30** mL
